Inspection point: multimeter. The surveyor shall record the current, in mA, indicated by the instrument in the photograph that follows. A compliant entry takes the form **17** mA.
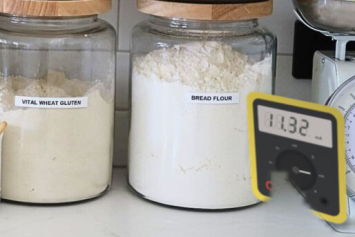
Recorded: **11.32** mA
